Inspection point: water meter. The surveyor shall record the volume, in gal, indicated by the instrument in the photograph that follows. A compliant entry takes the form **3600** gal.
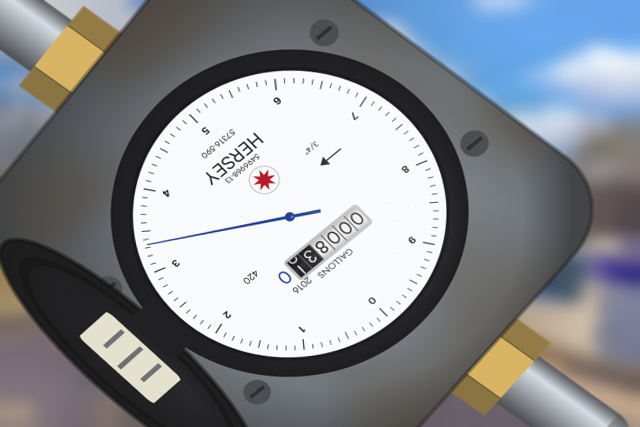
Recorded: **8313.3** gal
